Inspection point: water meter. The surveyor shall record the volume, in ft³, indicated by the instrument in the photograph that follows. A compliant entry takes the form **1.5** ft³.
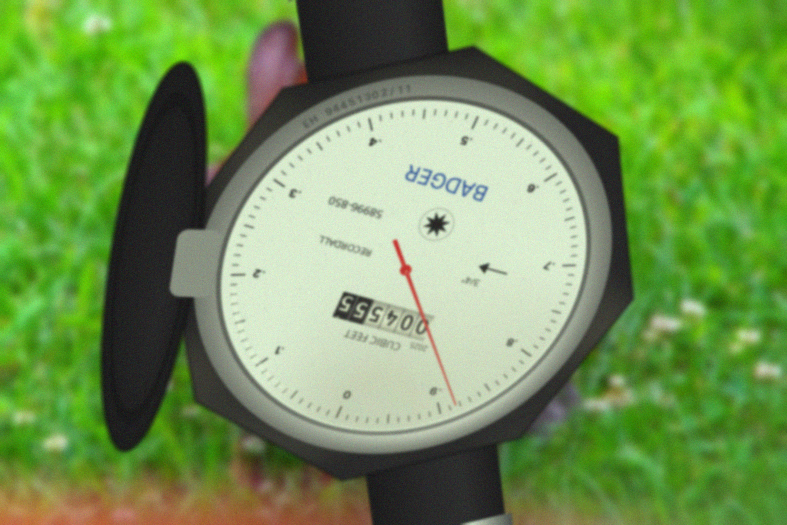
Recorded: **4554.88** ft³
